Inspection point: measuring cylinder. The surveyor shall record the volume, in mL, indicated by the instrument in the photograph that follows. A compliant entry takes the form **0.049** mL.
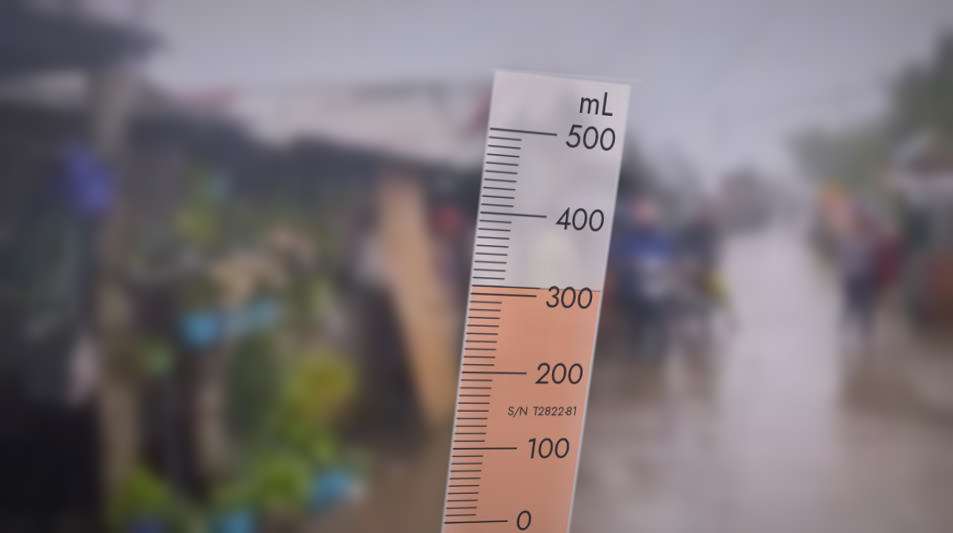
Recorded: **310** mL
